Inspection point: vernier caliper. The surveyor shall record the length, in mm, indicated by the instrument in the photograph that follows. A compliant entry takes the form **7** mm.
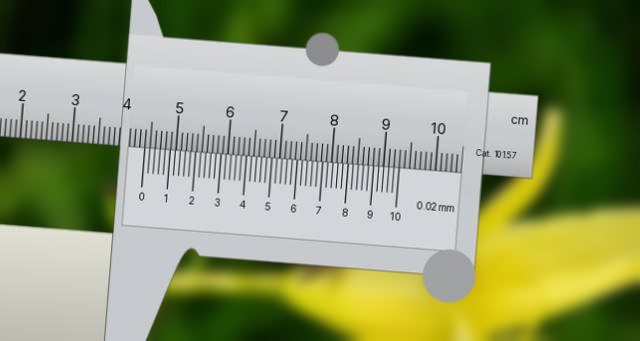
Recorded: **44.0** mm
